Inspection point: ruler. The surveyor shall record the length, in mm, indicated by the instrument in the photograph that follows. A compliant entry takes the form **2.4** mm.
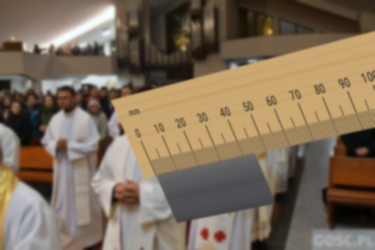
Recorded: **45** mm
